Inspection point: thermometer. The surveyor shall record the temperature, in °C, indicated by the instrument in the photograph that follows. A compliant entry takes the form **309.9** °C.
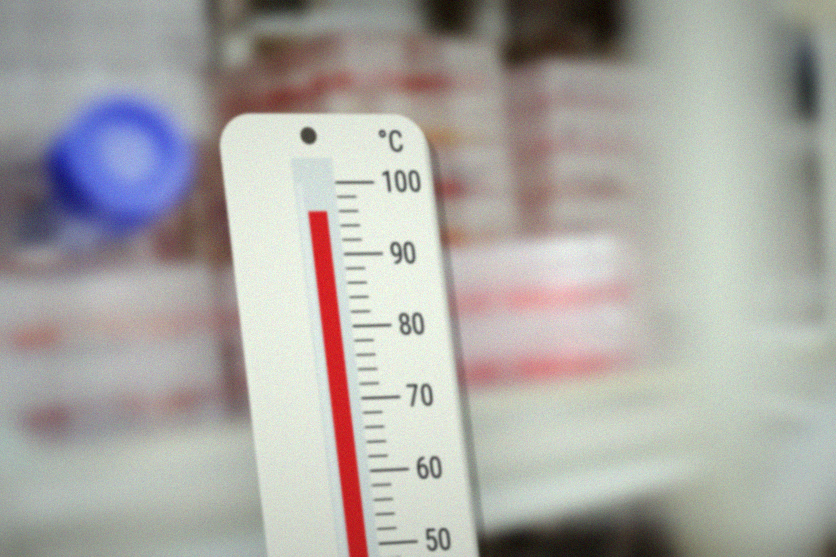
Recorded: **96** °C
